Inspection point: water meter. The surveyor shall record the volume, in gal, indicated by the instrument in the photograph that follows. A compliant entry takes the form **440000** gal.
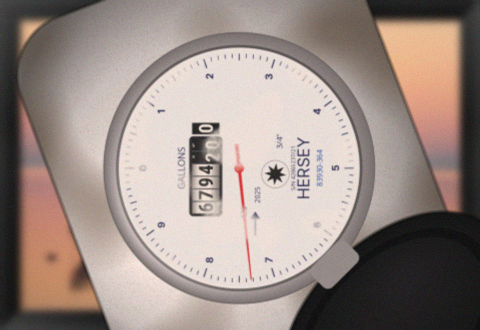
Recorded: **6794197.3** gal
